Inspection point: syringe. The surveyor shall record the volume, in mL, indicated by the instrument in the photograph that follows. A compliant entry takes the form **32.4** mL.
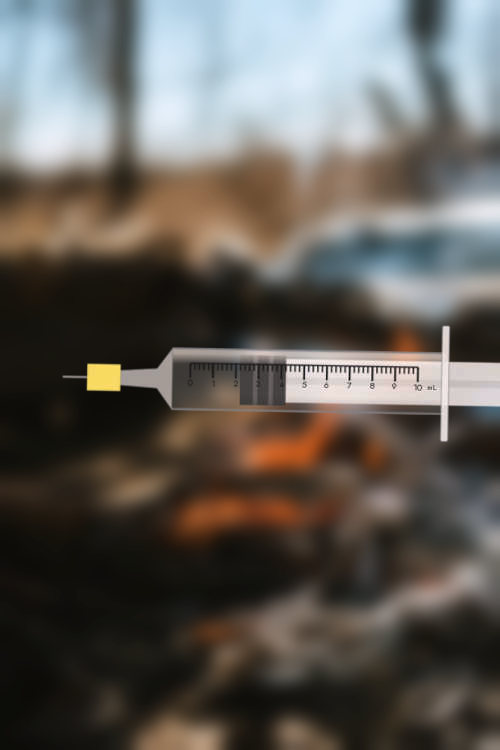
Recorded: **2.2** mL
